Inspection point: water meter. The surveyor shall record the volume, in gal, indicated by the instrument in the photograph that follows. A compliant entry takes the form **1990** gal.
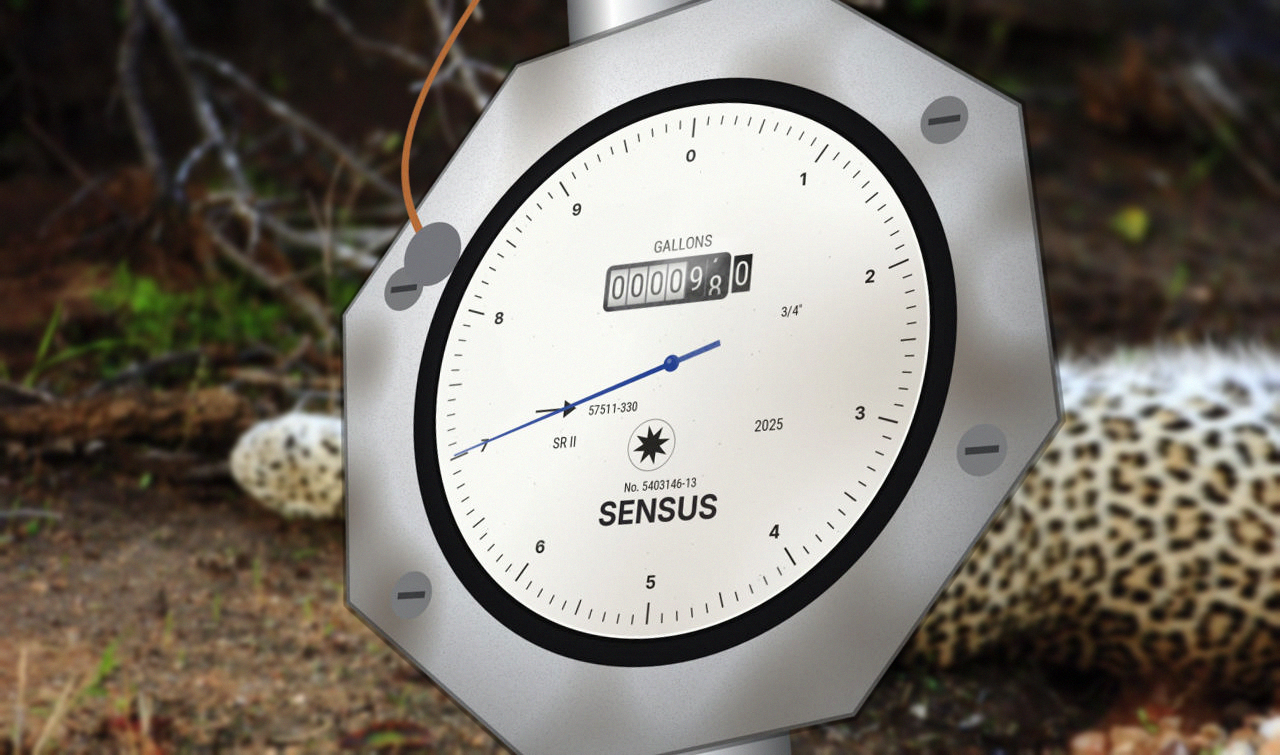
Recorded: **977.0** gal
